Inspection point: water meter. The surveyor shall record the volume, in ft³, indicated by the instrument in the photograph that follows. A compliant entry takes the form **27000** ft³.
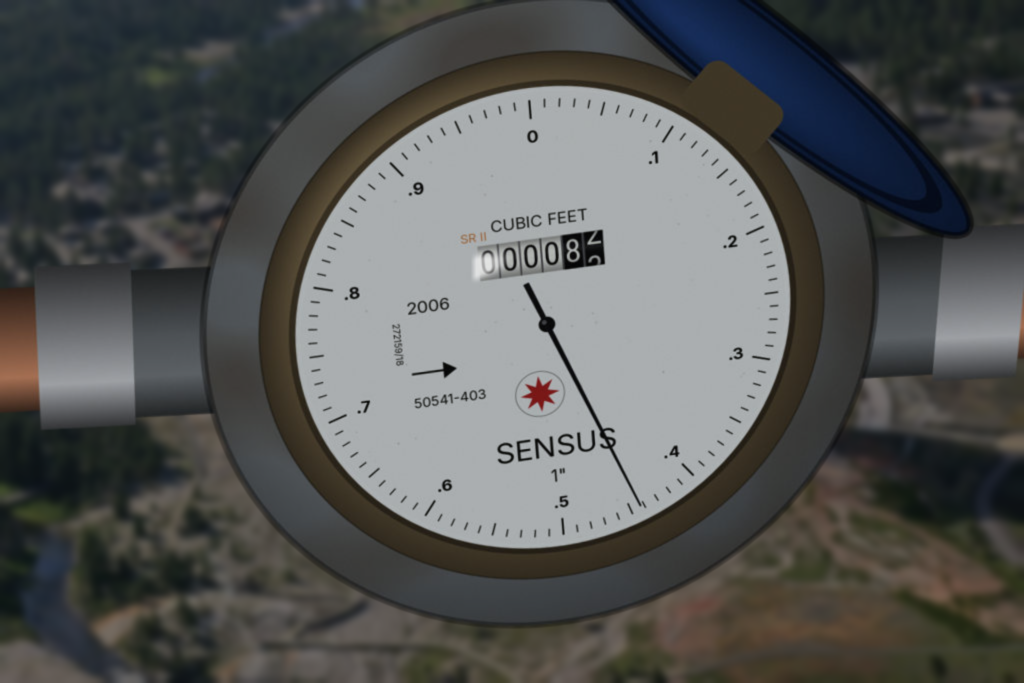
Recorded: **82.44** ft³
